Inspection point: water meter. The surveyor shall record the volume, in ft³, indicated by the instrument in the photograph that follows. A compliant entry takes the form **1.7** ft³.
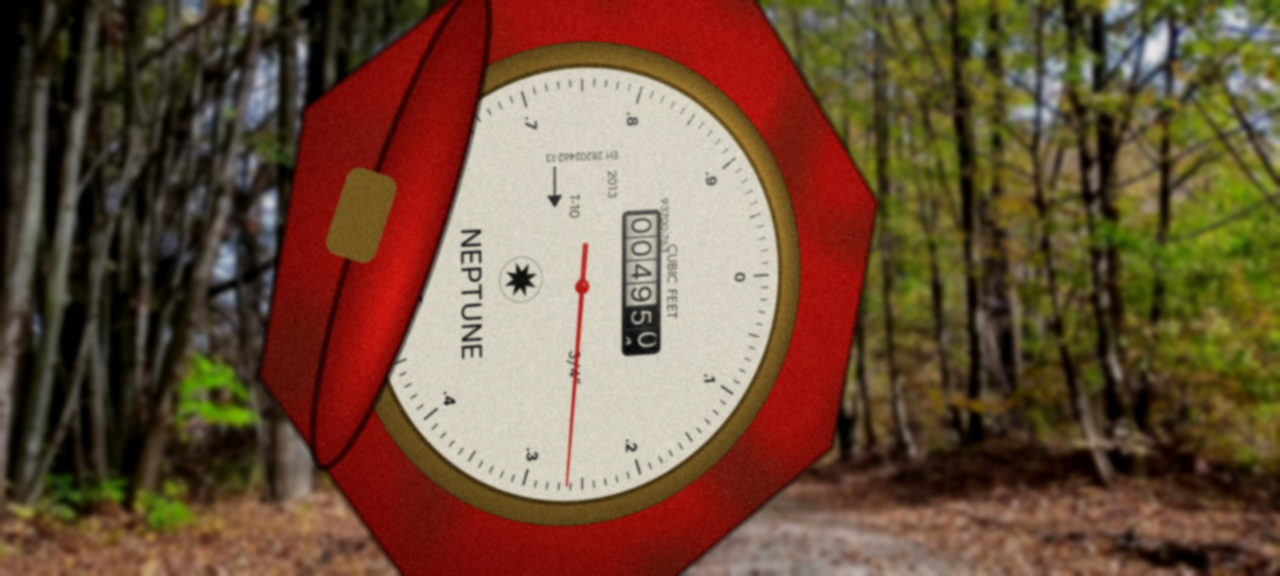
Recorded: **4950.26** ft³
